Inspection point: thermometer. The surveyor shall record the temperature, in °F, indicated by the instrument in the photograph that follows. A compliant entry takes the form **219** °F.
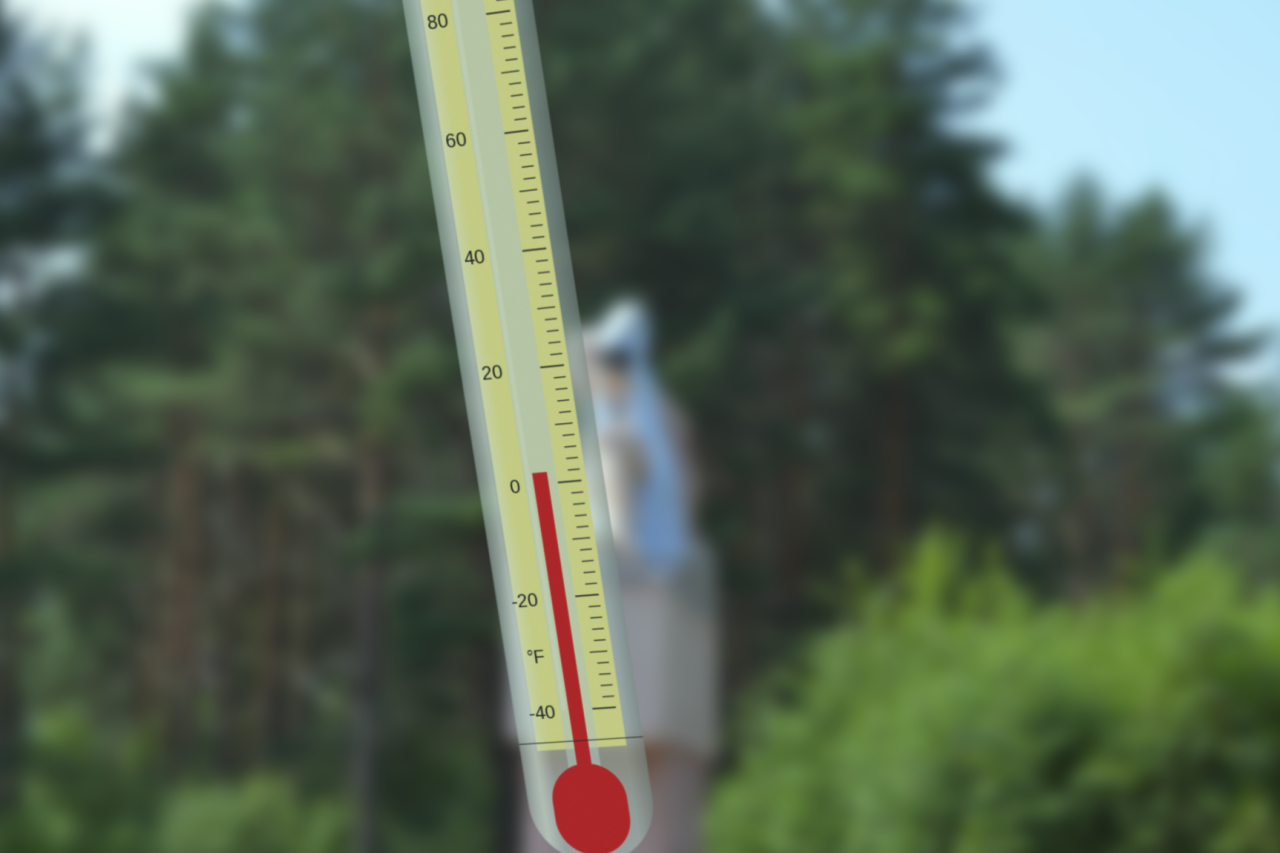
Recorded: **2** °F
